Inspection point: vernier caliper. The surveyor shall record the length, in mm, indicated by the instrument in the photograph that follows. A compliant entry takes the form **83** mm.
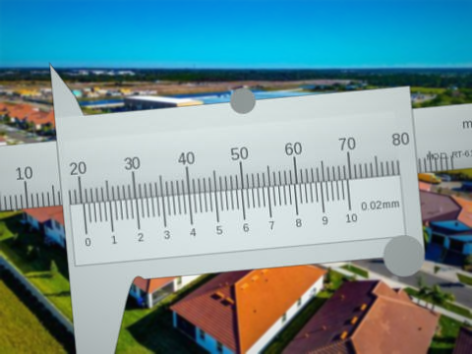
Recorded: **20.4** mm
